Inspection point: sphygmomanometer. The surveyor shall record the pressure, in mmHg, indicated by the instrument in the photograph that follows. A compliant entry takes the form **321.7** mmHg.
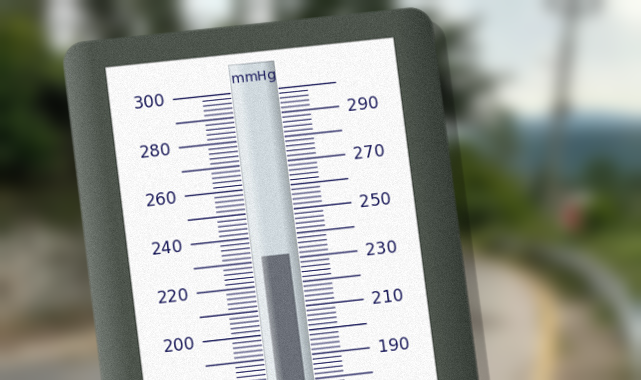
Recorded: **232** mmHg
